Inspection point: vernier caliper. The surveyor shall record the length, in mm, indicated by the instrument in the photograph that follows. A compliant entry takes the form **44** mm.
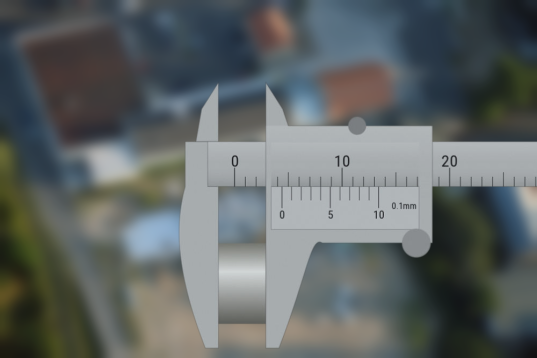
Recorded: **4.4** mm
